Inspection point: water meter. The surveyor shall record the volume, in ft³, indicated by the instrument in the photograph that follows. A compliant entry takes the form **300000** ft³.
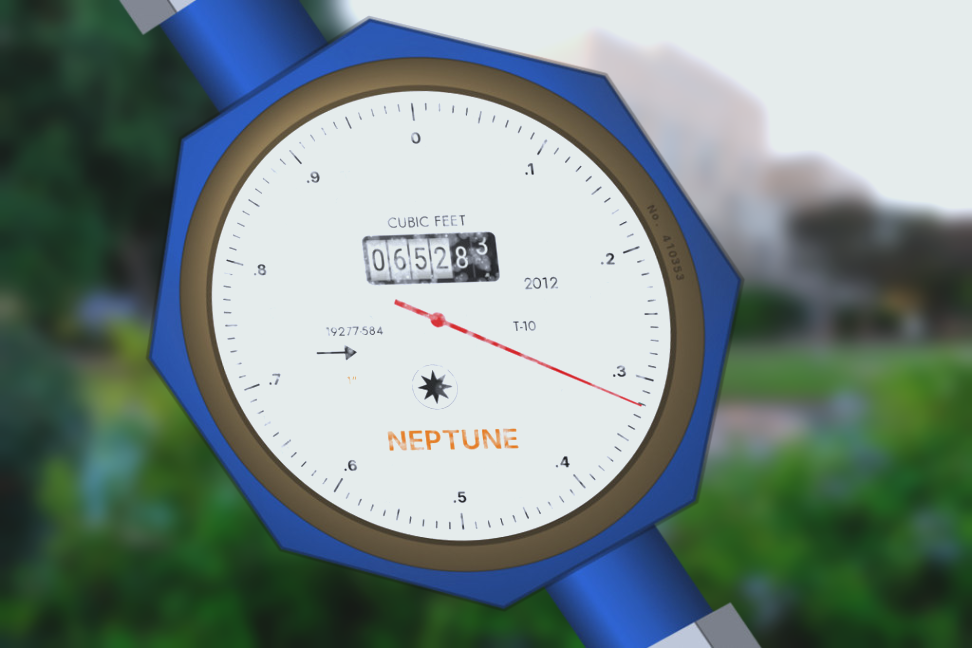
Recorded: **65283.32** ft³
